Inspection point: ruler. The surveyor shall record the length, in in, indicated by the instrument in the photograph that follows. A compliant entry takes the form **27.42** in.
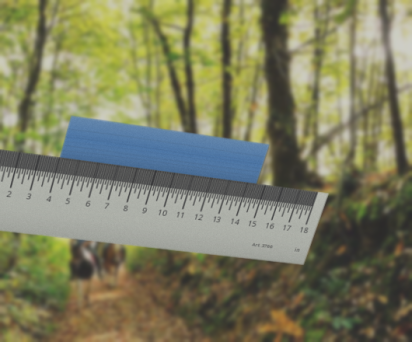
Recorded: **10.5** in
